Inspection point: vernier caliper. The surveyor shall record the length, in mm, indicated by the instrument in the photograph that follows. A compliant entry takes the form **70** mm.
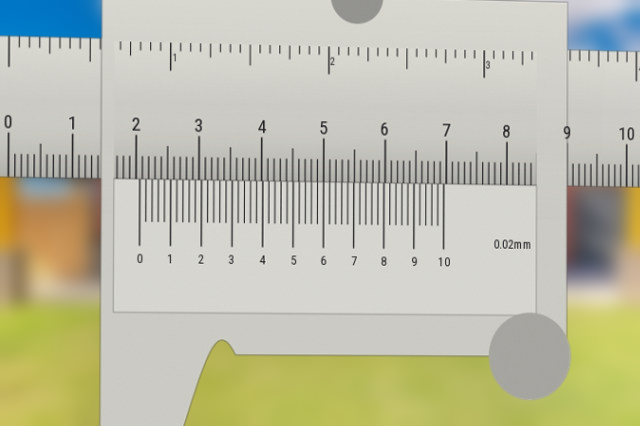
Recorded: **20.6** mm
